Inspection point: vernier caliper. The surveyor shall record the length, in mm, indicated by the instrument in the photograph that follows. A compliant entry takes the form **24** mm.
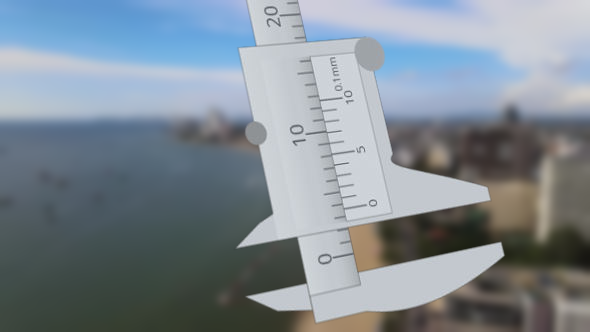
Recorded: **3.6** mm
